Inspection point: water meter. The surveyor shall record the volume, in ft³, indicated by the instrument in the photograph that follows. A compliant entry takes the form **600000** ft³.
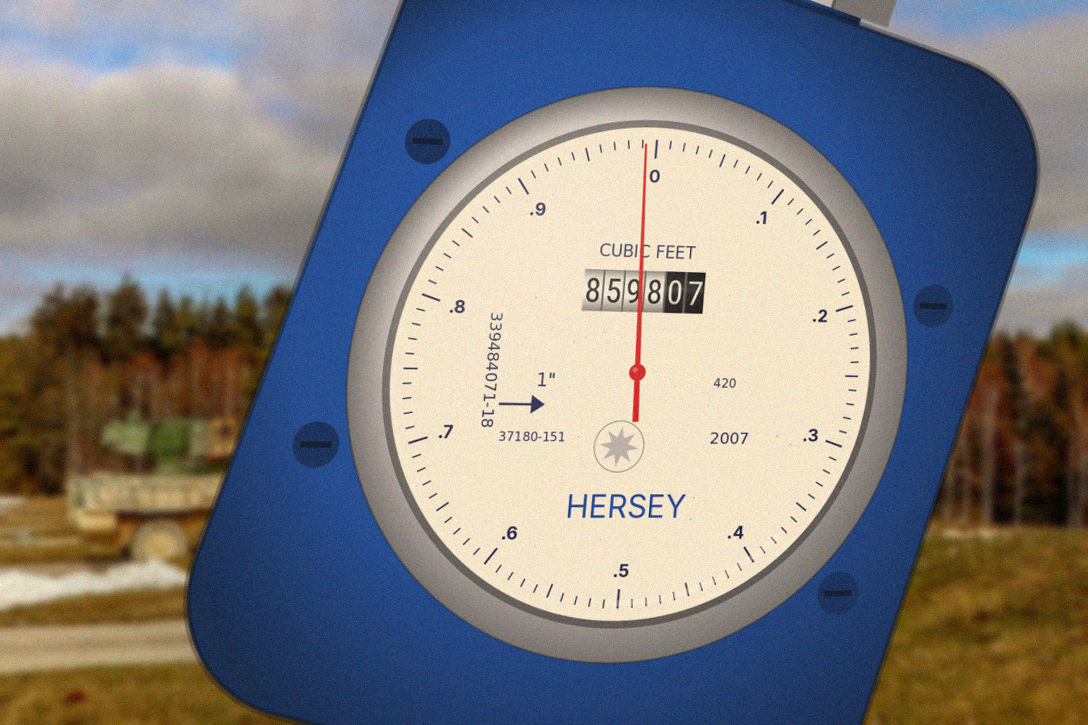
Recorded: **859806.99** ft³
